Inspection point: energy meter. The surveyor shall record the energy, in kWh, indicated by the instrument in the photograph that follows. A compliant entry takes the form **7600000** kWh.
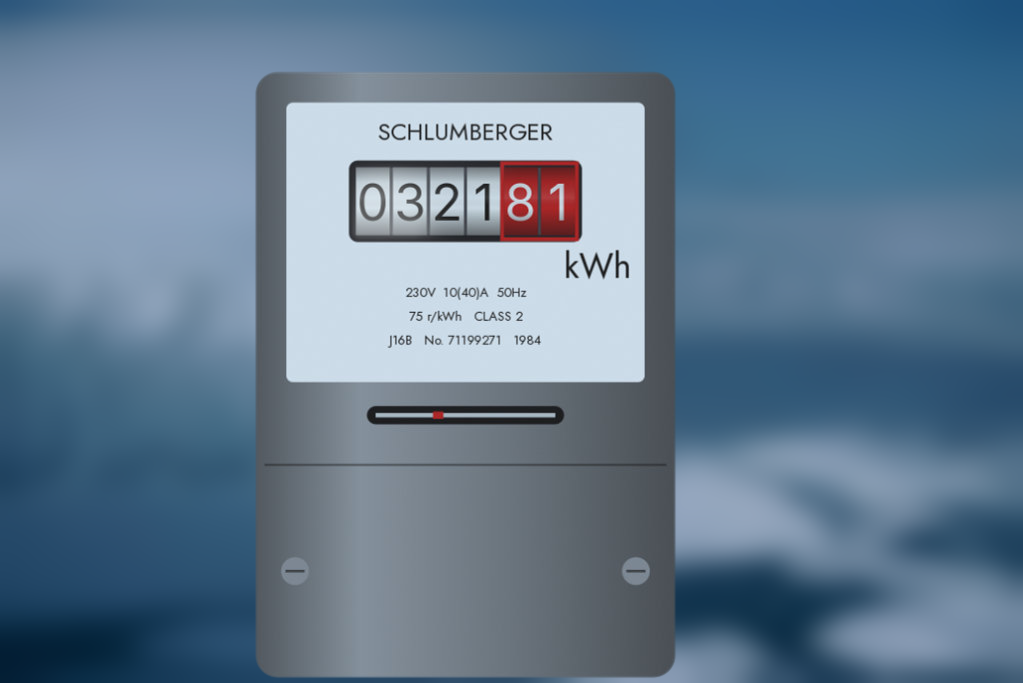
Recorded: **321.81** kWh
